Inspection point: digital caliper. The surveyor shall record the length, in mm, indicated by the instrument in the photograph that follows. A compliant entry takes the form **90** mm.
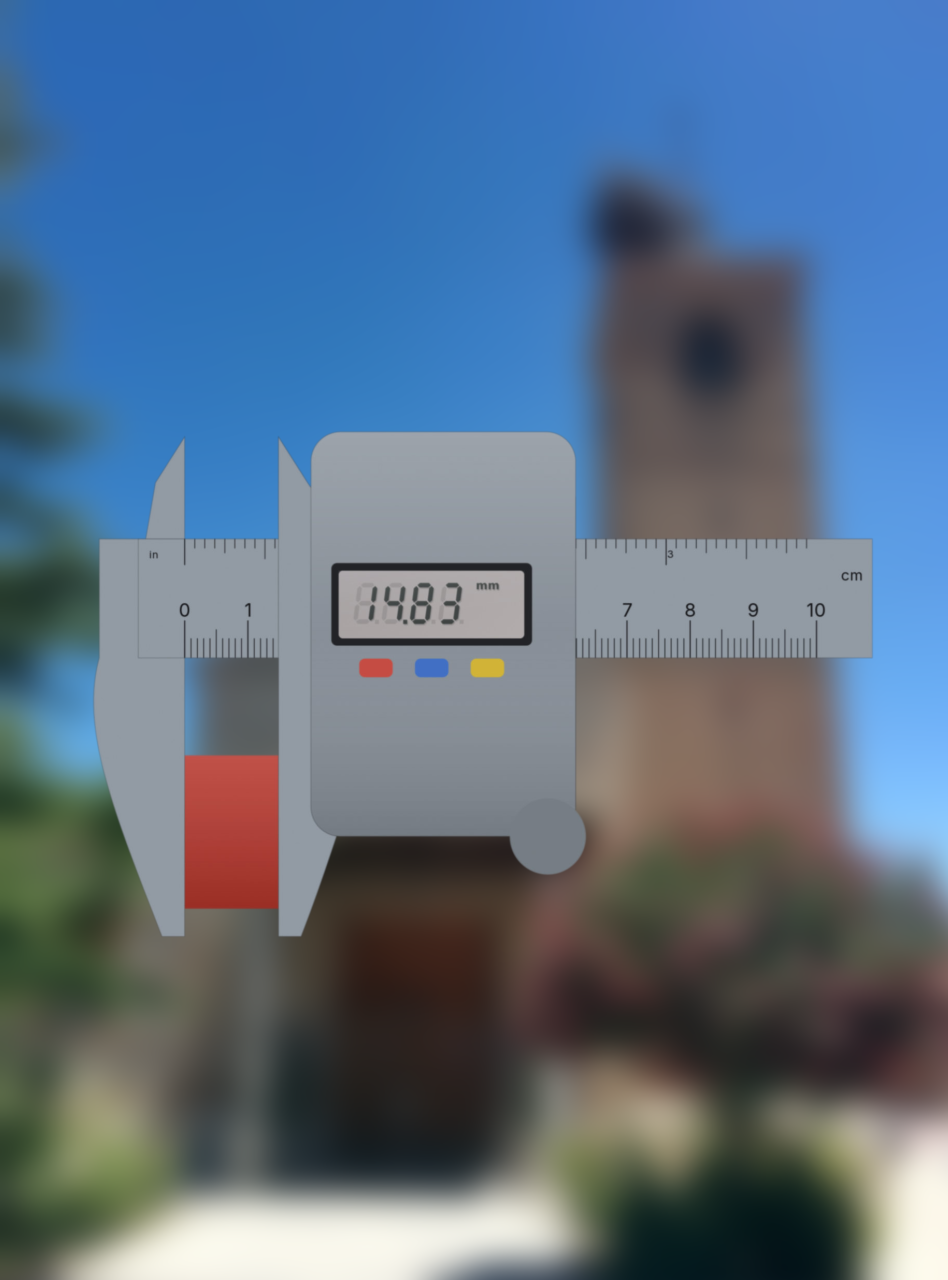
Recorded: **14.83** mm
